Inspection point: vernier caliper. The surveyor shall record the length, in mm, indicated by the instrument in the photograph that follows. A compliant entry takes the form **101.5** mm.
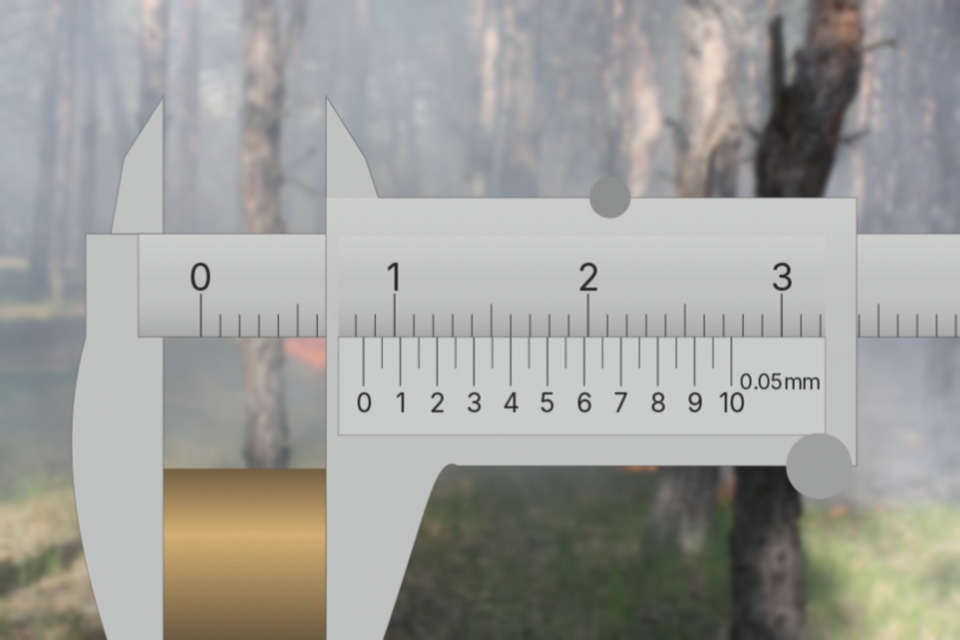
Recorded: **8.4** mm
